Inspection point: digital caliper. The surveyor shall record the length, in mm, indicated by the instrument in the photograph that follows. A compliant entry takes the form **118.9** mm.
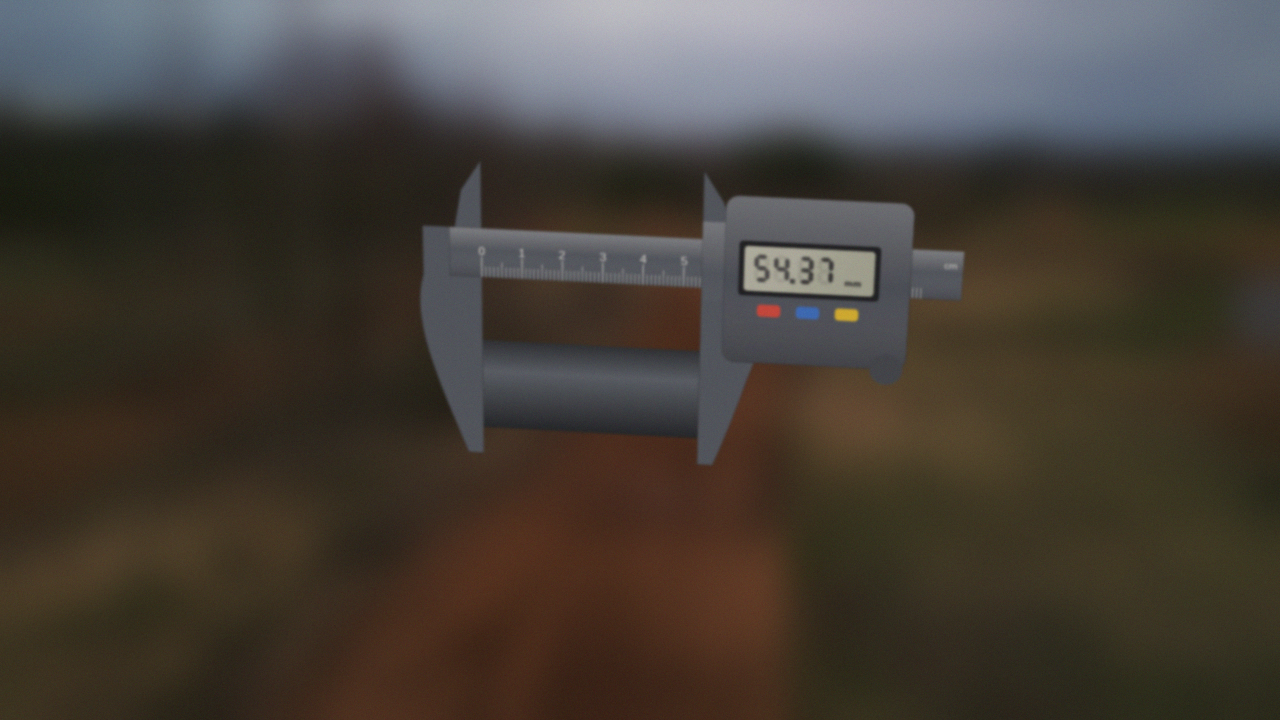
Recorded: **54.37** mm
